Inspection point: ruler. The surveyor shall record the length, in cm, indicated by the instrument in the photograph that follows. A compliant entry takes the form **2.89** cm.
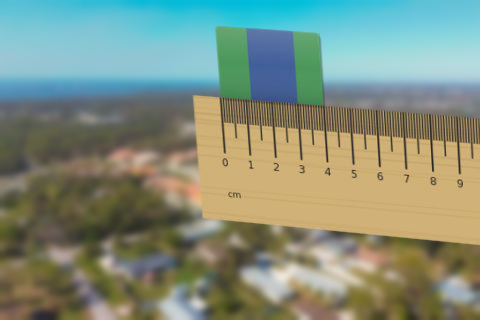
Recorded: **4** cm
